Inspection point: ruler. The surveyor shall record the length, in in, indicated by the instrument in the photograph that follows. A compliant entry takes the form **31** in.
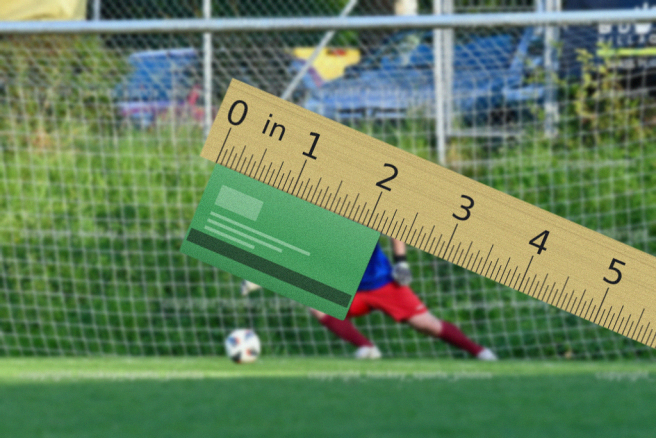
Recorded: **2.1875** in
